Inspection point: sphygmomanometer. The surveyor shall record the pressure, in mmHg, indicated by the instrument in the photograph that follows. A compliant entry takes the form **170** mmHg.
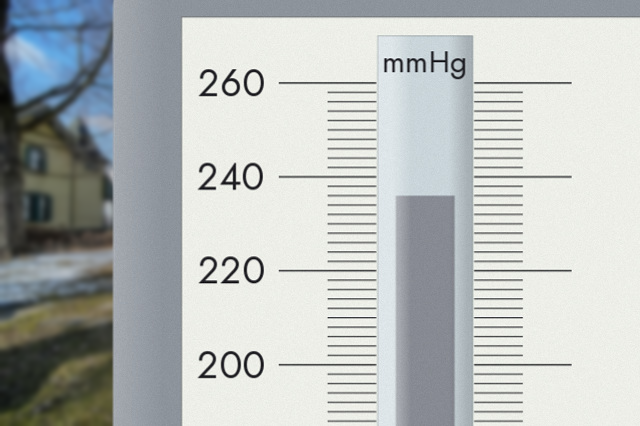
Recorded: **236** mmHg
